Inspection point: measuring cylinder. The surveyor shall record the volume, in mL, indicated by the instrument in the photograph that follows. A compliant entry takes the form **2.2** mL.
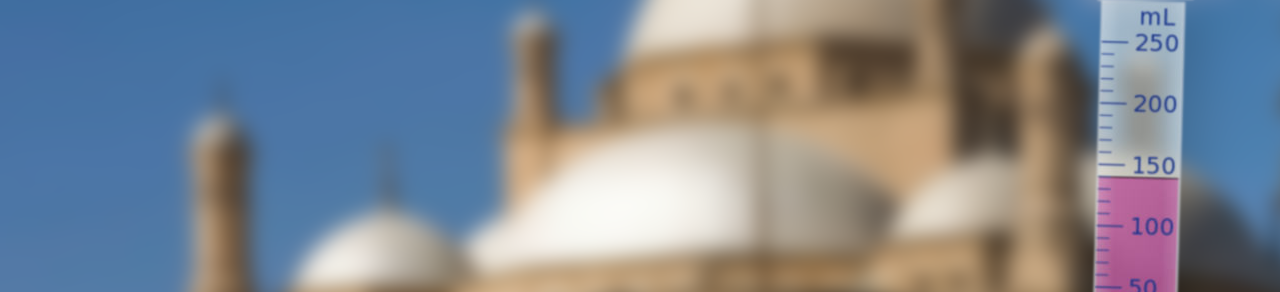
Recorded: **140** mL
